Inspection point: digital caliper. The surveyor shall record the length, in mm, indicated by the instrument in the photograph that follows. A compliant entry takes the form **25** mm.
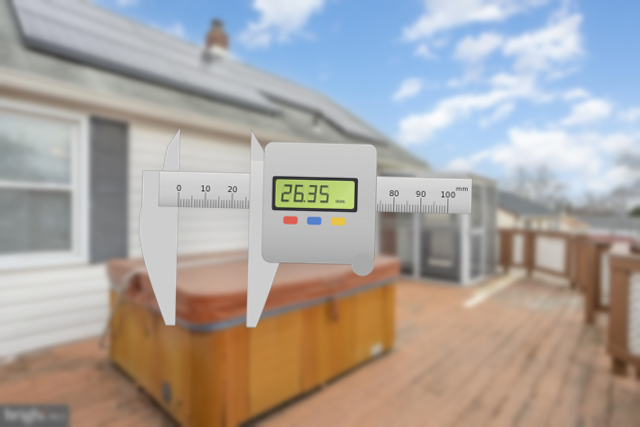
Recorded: **26.35** mm
